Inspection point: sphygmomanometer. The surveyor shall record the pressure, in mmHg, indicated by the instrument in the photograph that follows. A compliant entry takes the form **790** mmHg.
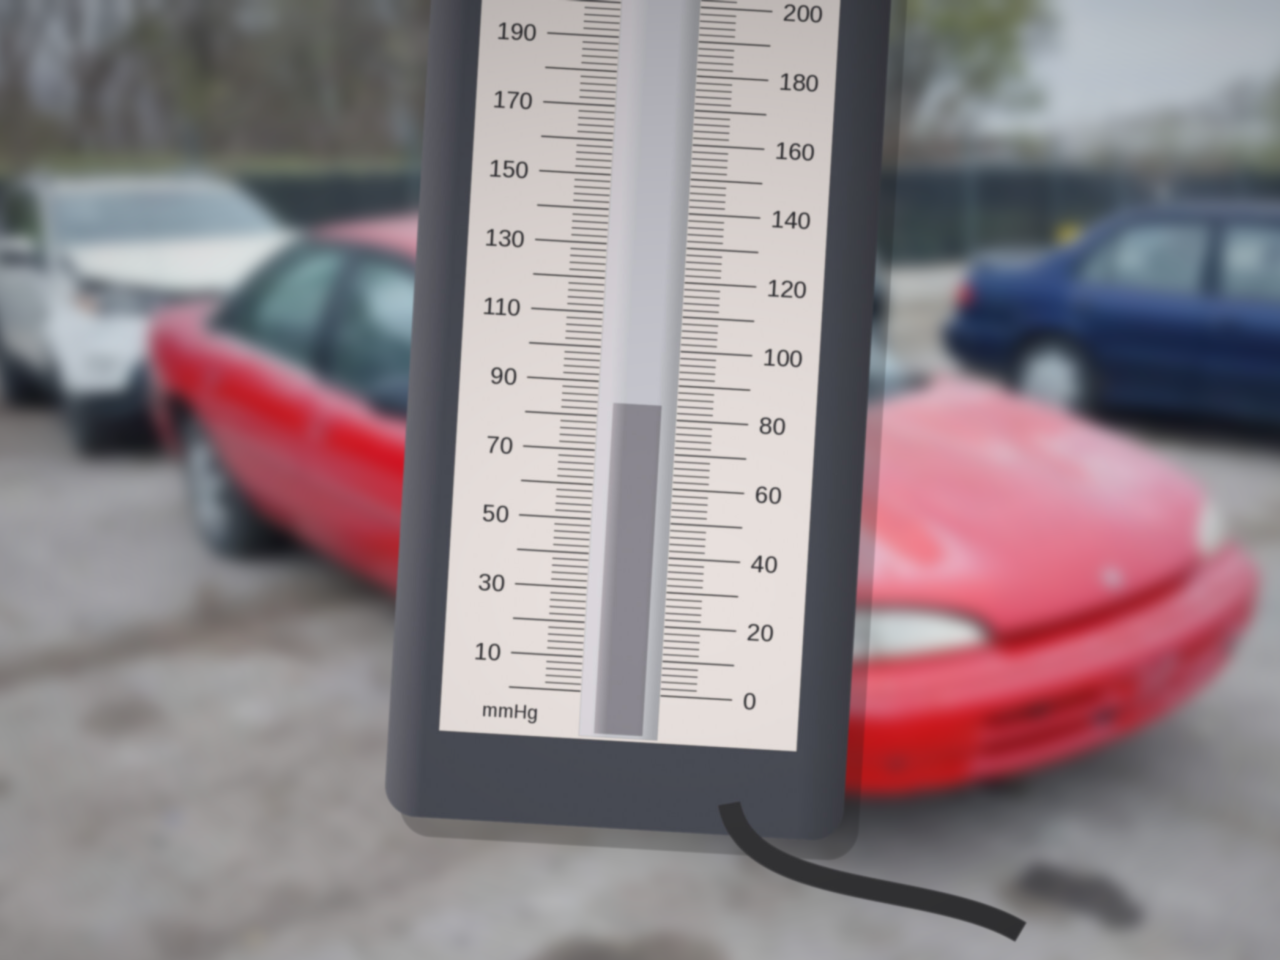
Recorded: **84** mmHg
